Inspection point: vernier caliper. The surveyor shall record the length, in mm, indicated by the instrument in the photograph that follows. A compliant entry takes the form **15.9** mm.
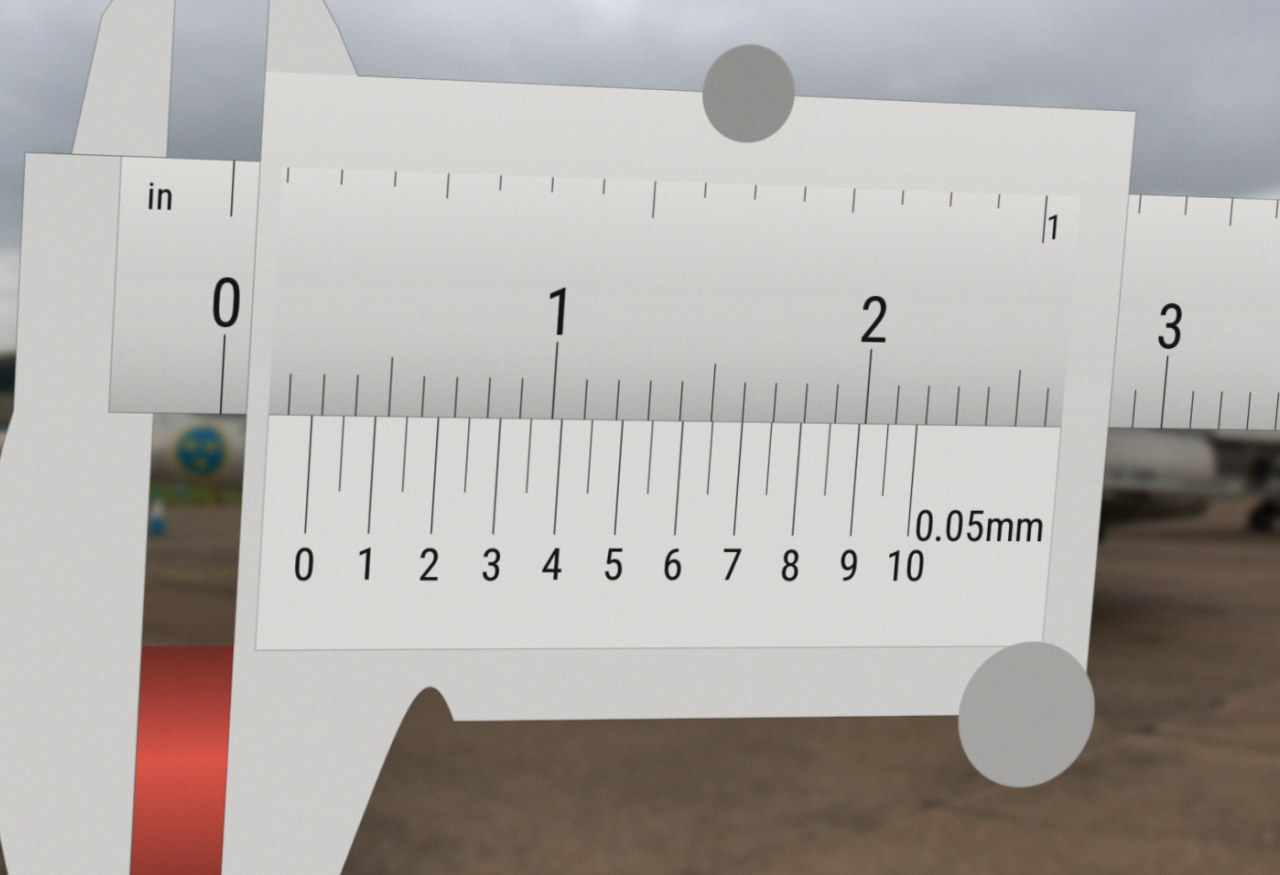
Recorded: **2.70** mm
